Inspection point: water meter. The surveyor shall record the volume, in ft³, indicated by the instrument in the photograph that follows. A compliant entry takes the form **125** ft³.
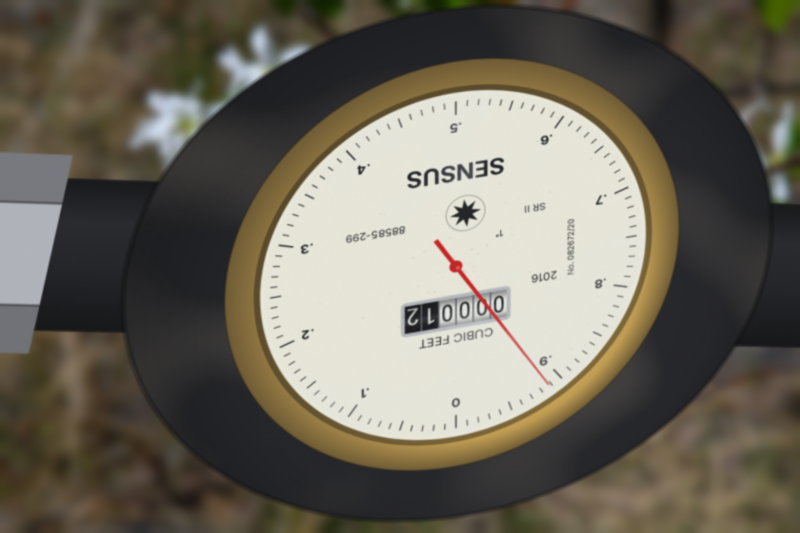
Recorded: **11.91** ft³
